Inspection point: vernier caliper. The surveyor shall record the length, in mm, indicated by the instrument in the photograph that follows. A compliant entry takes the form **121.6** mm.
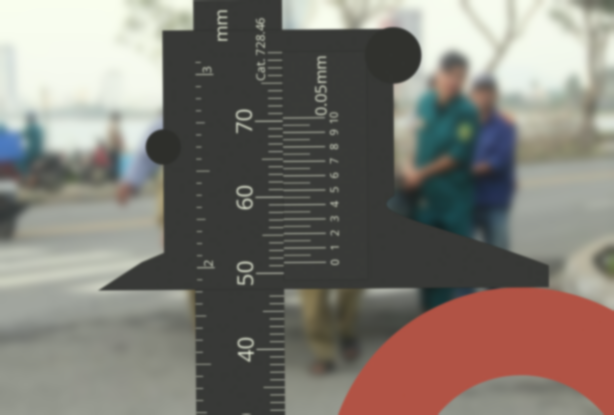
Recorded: **51.4** mm
